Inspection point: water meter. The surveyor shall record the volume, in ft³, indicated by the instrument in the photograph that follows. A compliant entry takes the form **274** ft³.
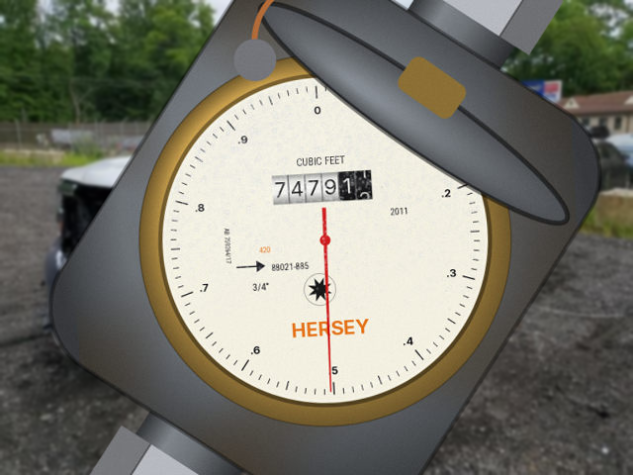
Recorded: **747911.50** ft³
